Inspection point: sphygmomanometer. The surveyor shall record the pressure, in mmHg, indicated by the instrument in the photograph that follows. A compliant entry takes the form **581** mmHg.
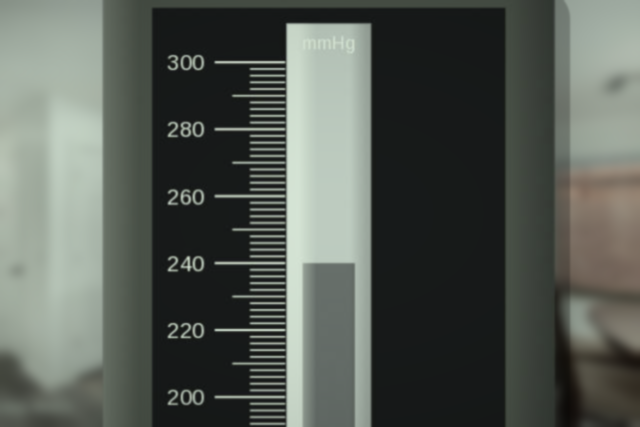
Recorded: **240** mmHg
